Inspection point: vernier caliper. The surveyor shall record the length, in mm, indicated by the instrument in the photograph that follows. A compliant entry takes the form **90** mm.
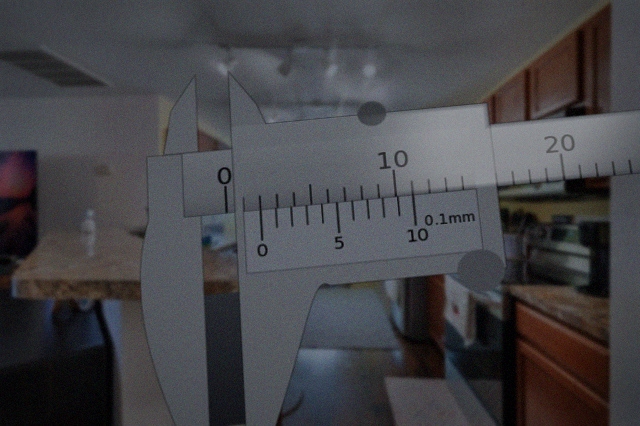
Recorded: **2.0** mm
